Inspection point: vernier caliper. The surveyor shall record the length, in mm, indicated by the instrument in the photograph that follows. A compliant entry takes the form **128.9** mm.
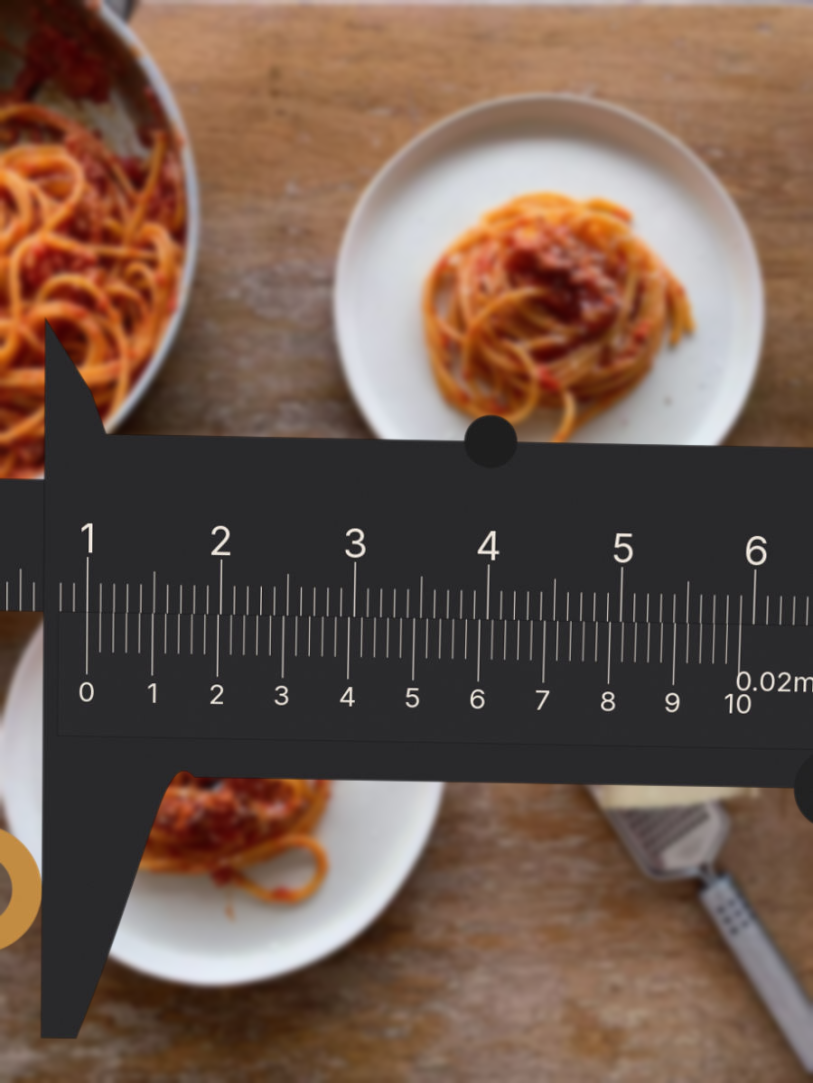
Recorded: **10.0** mm
